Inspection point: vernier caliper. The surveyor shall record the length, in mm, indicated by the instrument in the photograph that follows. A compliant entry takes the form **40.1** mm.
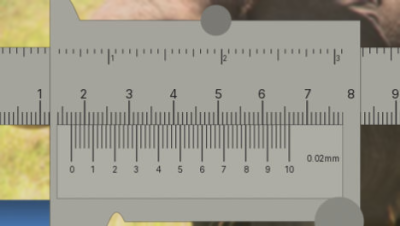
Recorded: **17.0** mm
